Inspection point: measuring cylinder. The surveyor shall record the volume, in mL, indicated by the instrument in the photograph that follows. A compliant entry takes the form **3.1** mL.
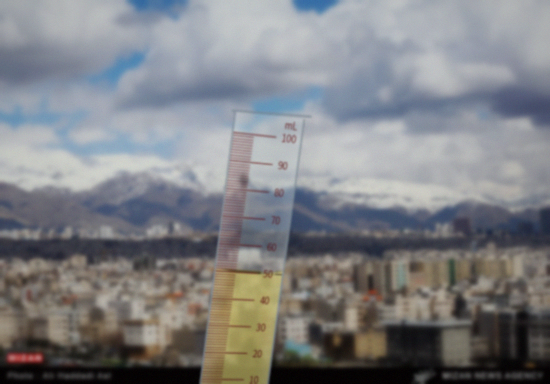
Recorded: **50** mL
